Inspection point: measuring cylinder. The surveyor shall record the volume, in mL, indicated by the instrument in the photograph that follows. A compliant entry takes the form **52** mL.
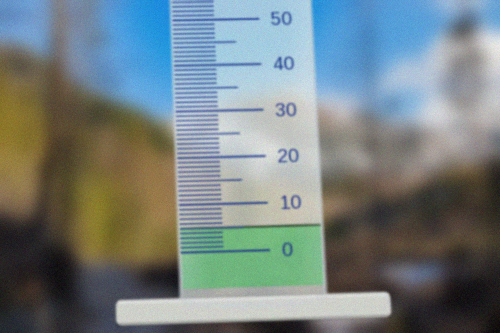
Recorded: **5** mL
